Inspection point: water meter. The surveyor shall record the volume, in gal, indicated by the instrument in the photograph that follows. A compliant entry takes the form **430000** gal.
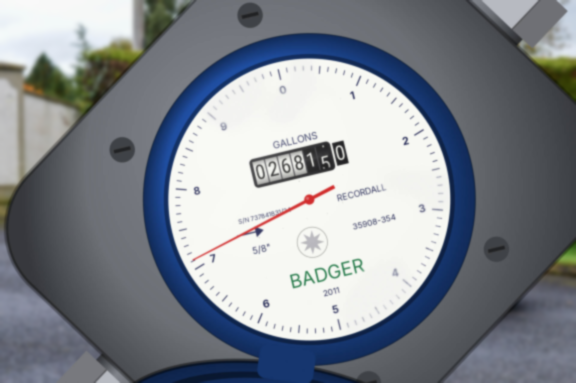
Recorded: **268147.1** gal
